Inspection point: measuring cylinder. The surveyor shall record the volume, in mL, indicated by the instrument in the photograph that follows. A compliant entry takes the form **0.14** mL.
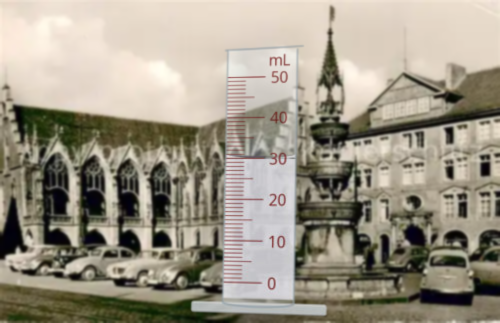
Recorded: **30** mL
